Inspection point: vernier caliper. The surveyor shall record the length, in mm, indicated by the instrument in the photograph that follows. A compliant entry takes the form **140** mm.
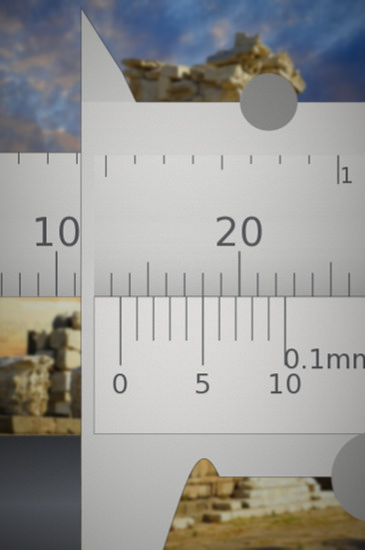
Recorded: **13.5** mm
